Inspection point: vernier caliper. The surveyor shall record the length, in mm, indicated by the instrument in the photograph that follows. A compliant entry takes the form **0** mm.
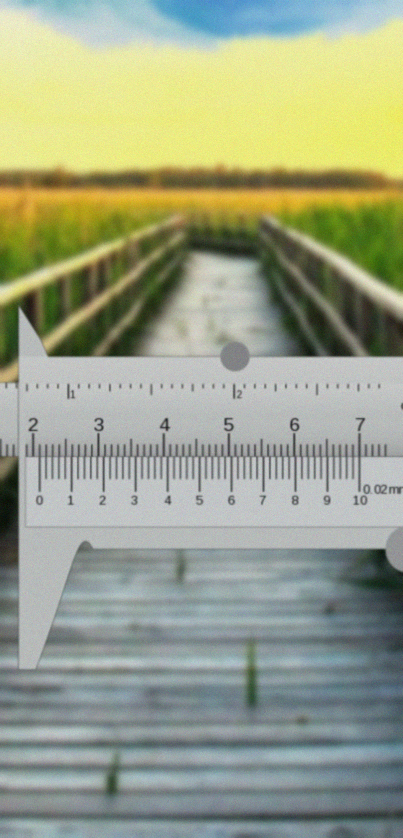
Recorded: **21.0** mm
